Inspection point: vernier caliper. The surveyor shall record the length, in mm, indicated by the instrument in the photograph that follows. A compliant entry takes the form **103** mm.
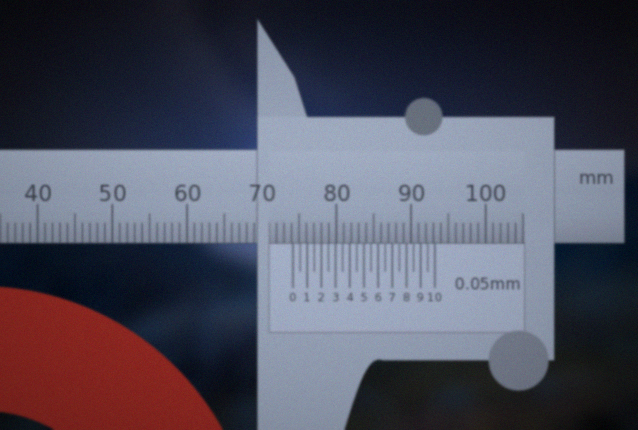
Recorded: **74.2** mm
